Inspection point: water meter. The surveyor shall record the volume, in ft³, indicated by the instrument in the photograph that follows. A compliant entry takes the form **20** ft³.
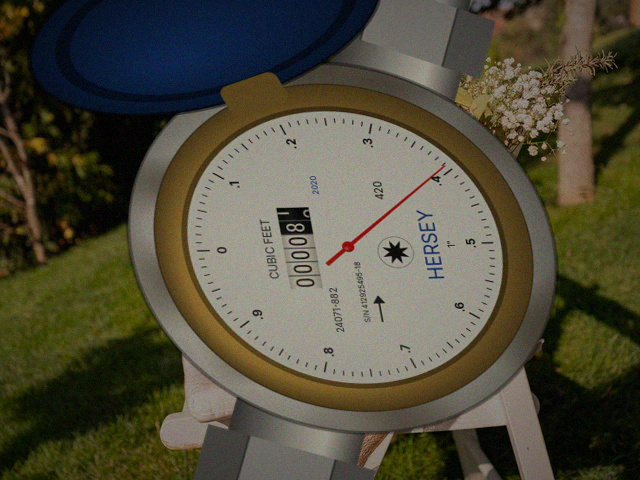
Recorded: **81.39** ft³
